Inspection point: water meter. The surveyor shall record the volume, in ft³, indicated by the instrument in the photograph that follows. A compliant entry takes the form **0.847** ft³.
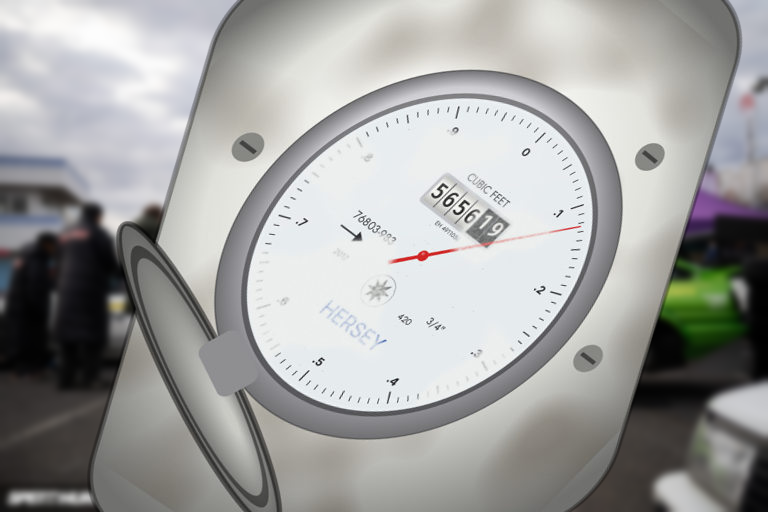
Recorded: **565619.12** ft³
